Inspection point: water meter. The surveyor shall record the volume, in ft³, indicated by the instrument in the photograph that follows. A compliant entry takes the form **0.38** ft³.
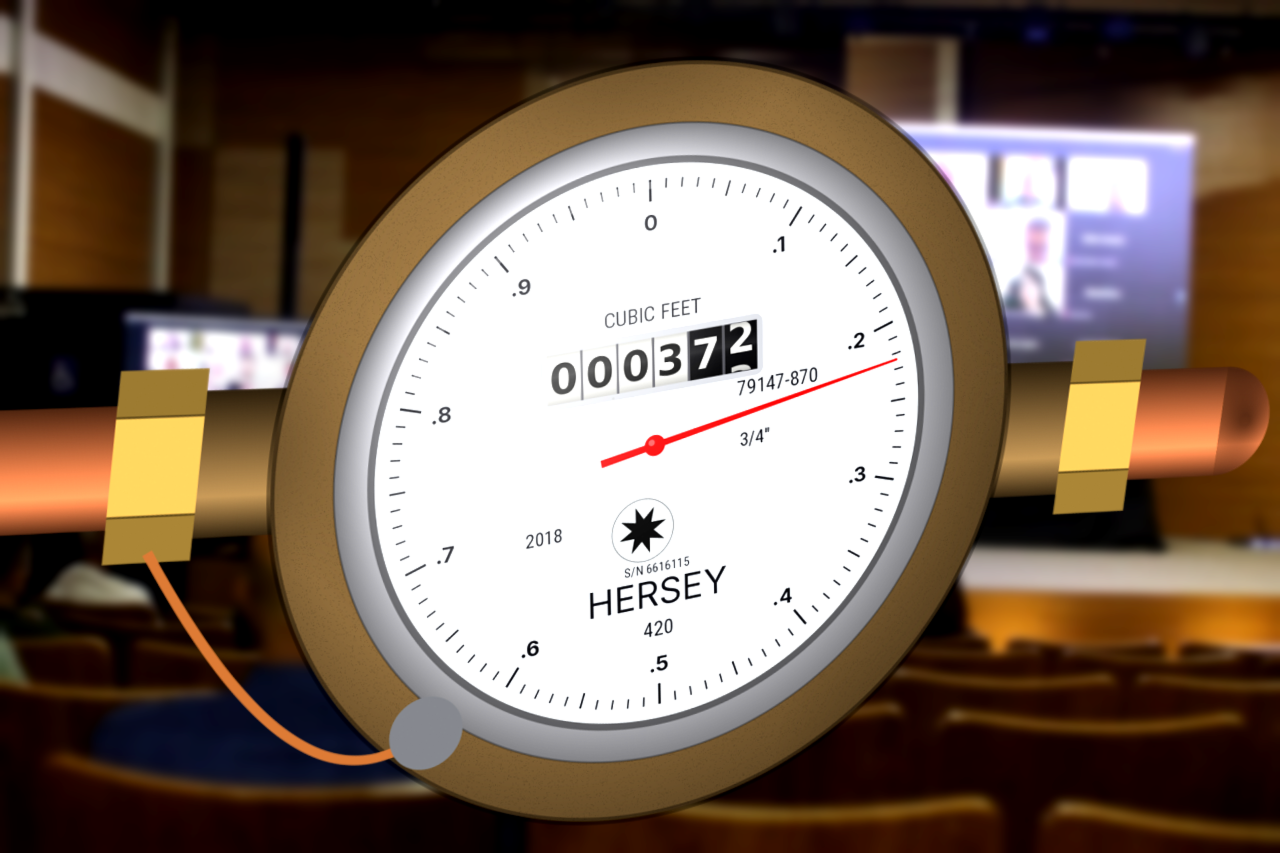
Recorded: **372.22** ft³
